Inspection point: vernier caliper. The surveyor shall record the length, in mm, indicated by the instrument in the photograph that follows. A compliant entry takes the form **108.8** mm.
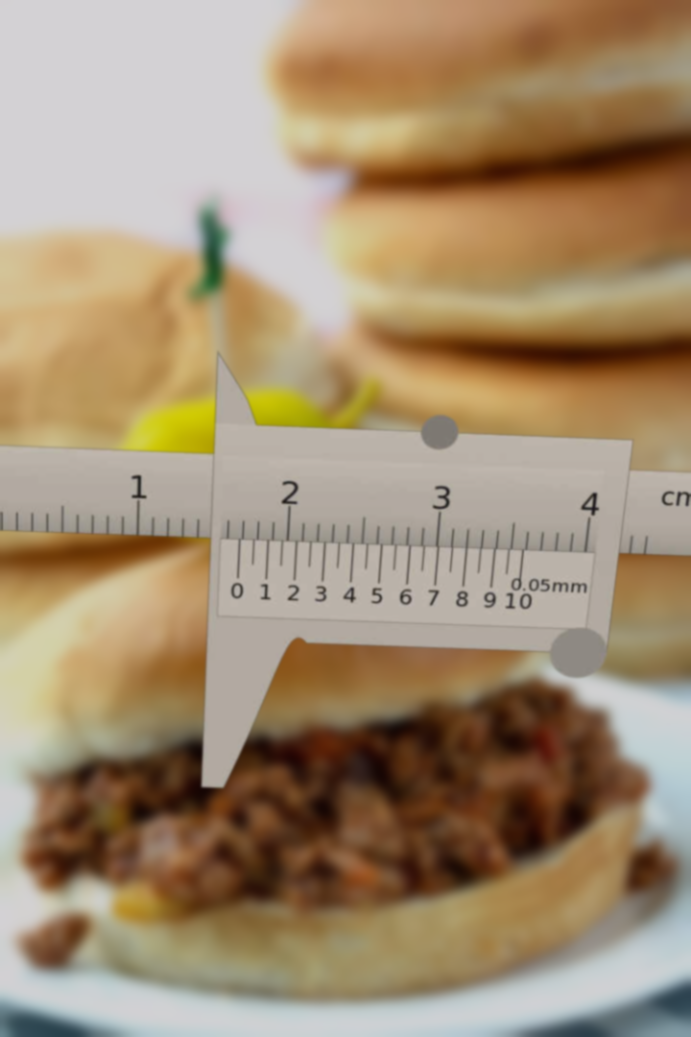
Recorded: **16.8** mm
